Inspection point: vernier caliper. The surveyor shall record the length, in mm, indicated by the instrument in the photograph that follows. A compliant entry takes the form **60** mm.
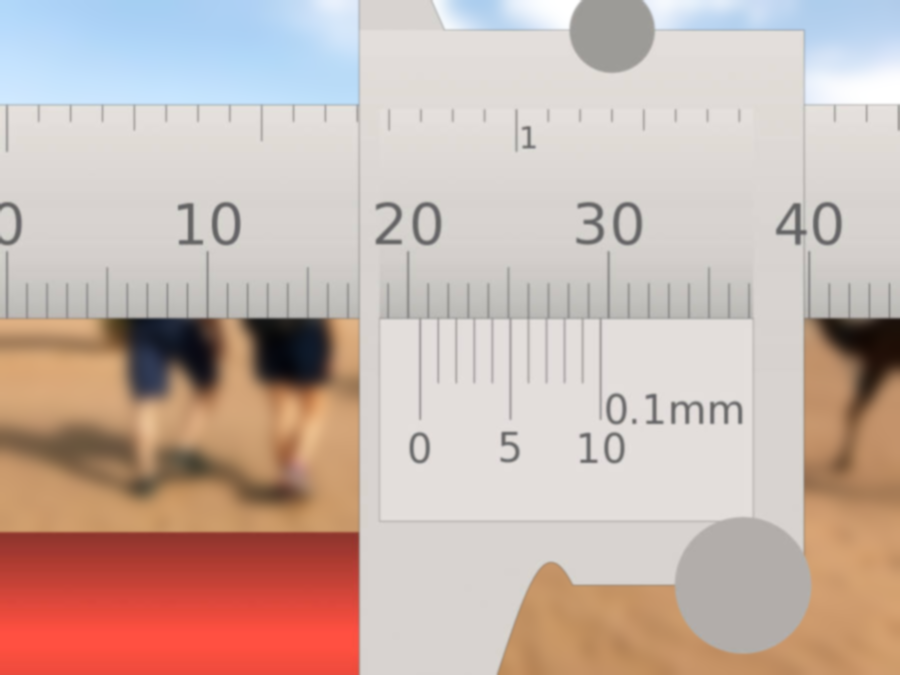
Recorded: **20.6** mm
